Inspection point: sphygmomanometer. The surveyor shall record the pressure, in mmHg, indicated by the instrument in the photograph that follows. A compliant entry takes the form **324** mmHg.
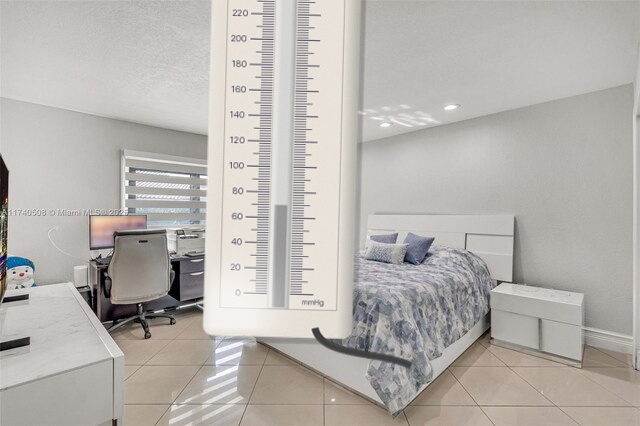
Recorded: **70** mmHg
